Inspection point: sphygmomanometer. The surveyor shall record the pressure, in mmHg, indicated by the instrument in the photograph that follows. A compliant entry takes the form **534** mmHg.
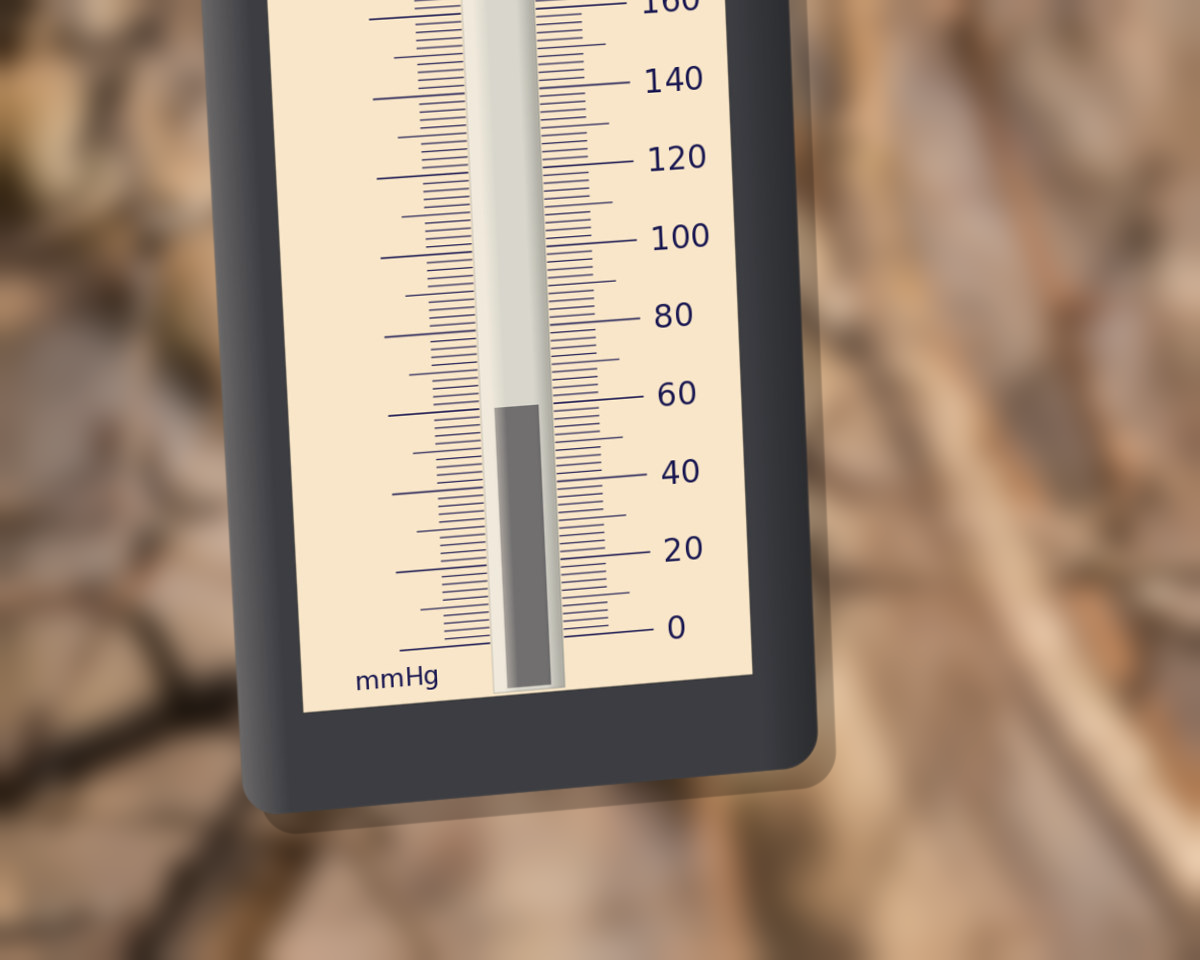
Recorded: **60** mmHg
